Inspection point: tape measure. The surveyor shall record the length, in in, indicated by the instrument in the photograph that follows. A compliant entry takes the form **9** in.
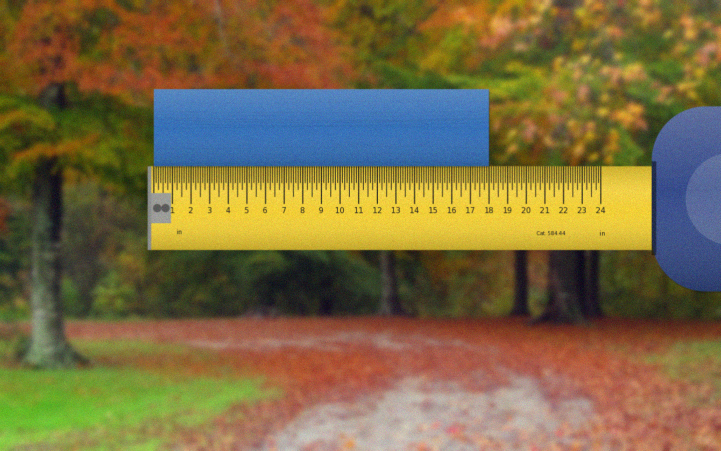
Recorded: **18** in
